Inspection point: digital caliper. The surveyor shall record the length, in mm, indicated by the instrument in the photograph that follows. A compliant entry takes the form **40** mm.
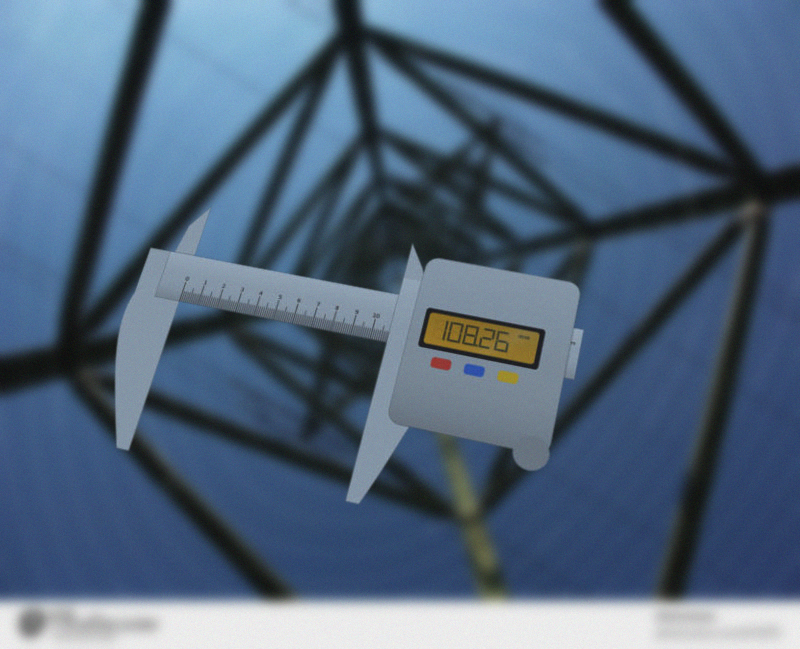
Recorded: **108.26** mm
